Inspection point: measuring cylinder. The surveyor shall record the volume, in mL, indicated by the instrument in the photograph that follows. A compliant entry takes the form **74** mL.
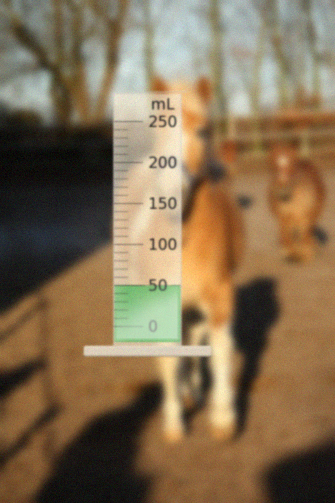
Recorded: **50** mL
